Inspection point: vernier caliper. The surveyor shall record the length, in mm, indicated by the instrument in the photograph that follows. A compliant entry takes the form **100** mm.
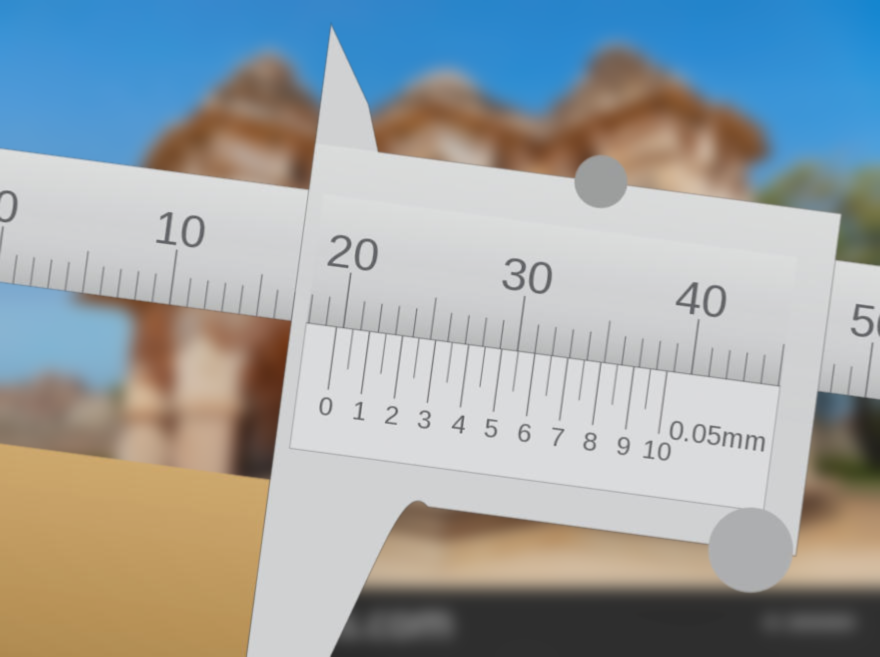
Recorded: **19.6** mm
